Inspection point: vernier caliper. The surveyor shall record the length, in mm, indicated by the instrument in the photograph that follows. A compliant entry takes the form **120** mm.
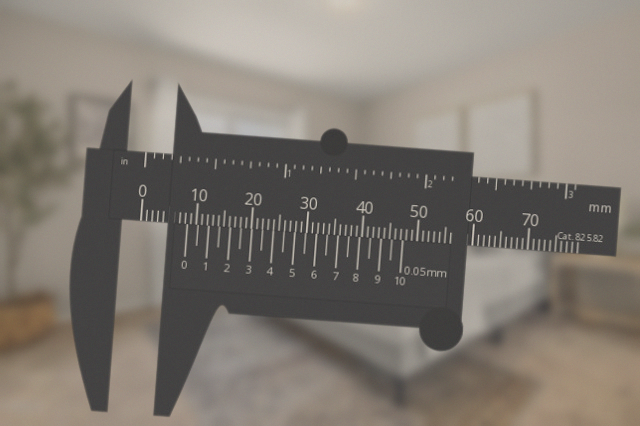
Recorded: **8.4** mm
